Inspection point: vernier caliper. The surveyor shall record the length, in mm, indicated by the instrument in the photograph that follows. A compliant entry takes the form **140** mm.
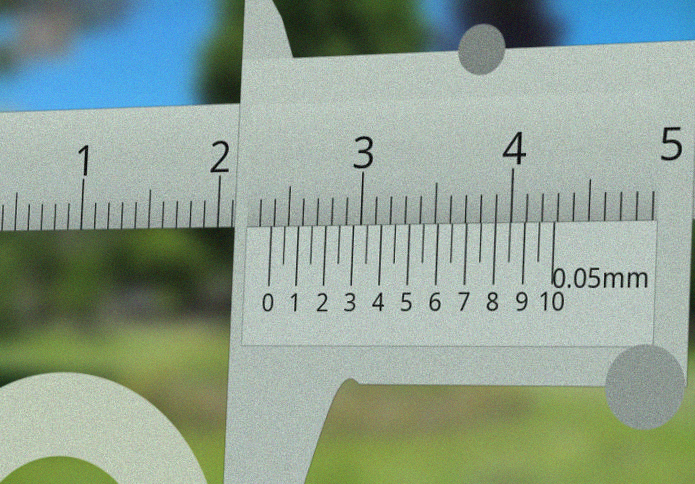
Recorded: **23.8** mm
